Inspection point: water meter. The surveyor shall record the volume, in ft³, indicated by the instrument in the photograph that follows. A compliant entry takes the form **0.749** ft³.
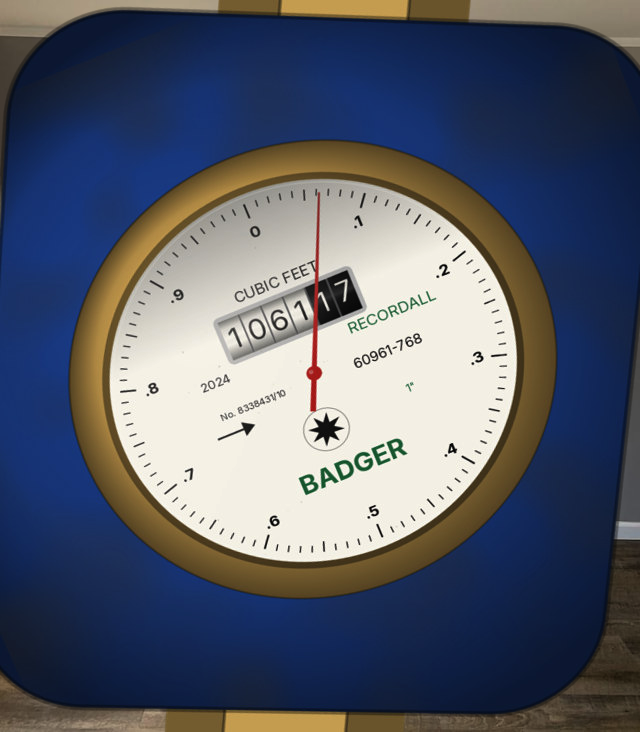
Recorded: **106117.06** ft³
